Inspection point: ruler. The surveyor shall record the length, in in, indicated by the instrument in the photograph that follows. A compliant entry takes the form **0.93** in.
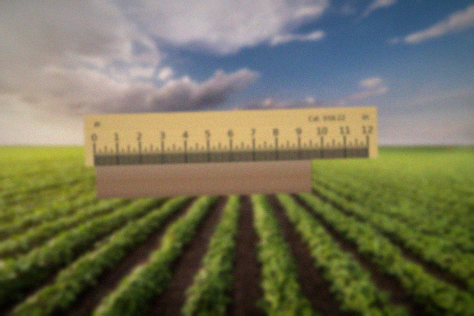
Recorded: **9.5** in
